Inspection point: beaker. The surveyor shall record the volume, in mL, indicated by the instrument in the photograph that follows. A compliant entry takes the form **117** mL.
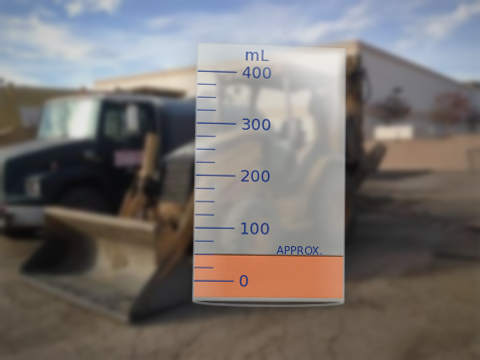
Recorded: **50** mL
